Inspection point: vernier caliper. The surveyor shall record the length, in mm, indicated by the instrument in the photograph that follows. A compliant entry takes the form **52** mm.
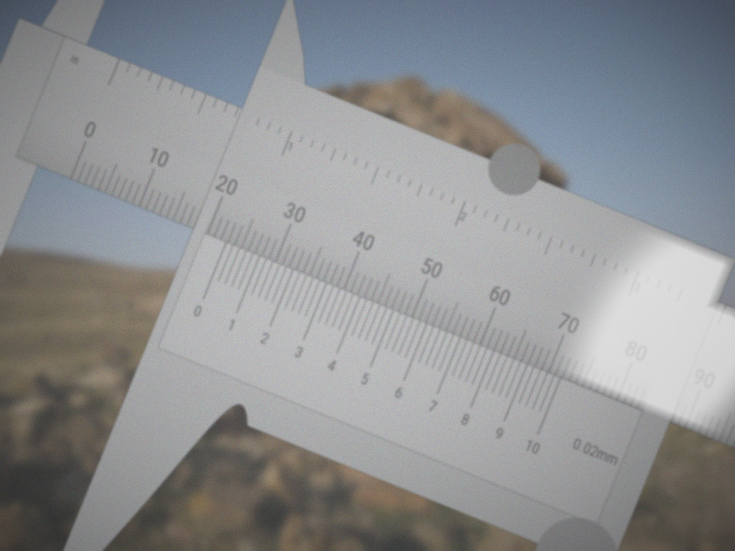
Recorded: **22.8** mm
